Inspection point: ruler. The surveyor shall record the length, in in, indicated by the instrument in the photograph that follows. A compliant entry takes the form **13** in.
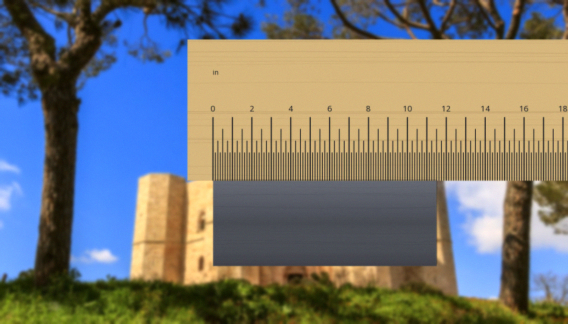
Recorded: **11.5** in
